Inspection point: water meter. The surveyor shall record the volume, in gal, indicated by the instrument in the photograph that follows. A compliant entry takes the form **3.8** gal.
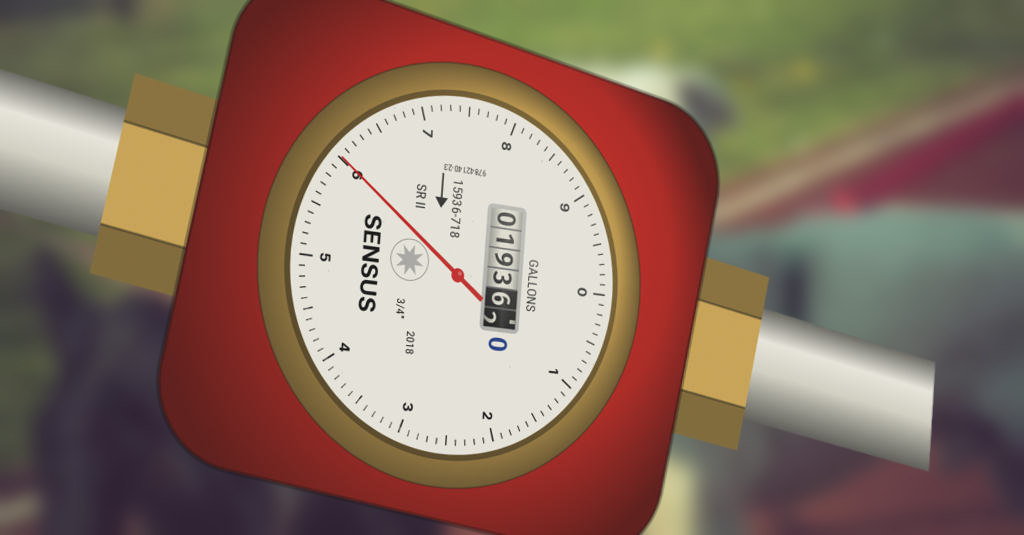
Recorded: **193616.0** gal
